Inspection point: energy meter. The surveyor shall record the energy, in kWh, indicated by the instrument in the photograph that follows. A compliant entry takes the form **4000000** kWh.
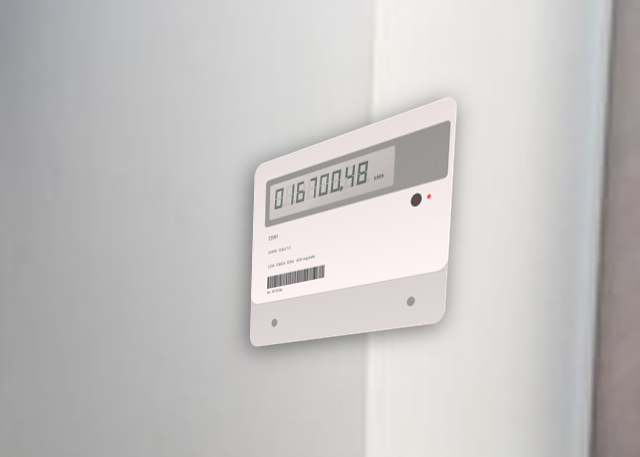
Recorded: **16700.48** kWh
